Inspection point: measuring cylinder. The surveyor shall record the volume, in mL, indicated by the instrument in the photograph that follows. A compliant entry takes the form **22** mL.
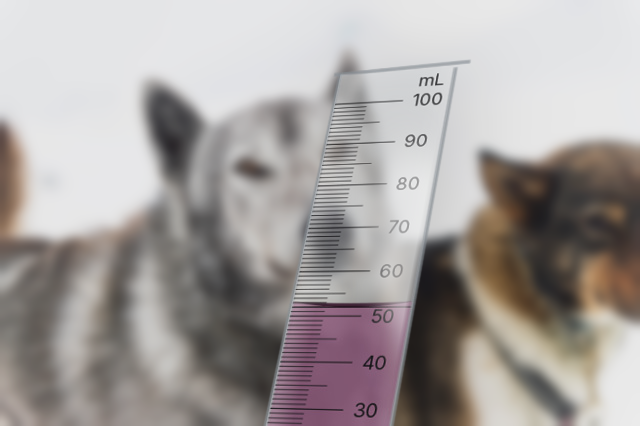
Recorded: **52** mL
